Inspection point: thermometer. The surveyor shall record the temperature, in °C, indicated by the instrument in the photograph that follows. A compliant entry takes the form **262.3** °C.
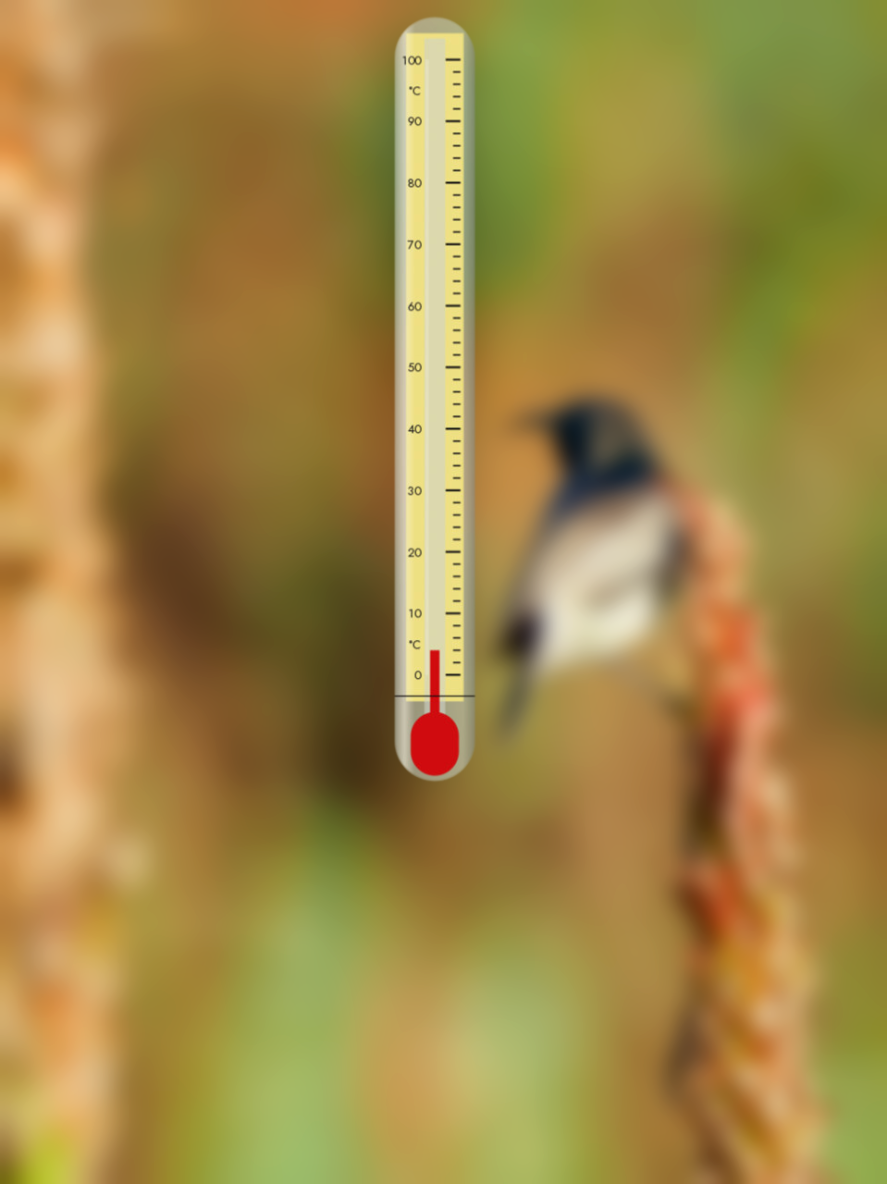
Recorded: **4** °C
